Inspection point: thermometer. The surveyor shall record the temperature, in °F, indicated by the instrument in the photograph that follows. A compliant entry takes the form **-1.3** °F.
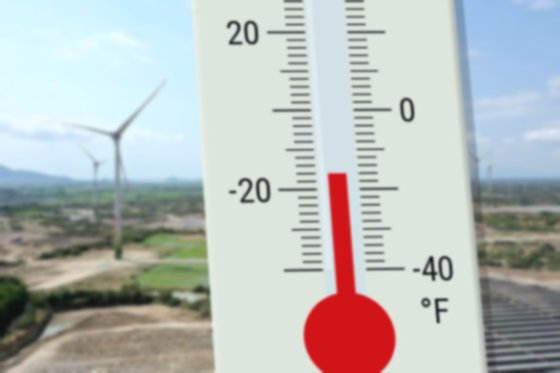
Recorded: **-16** °F
